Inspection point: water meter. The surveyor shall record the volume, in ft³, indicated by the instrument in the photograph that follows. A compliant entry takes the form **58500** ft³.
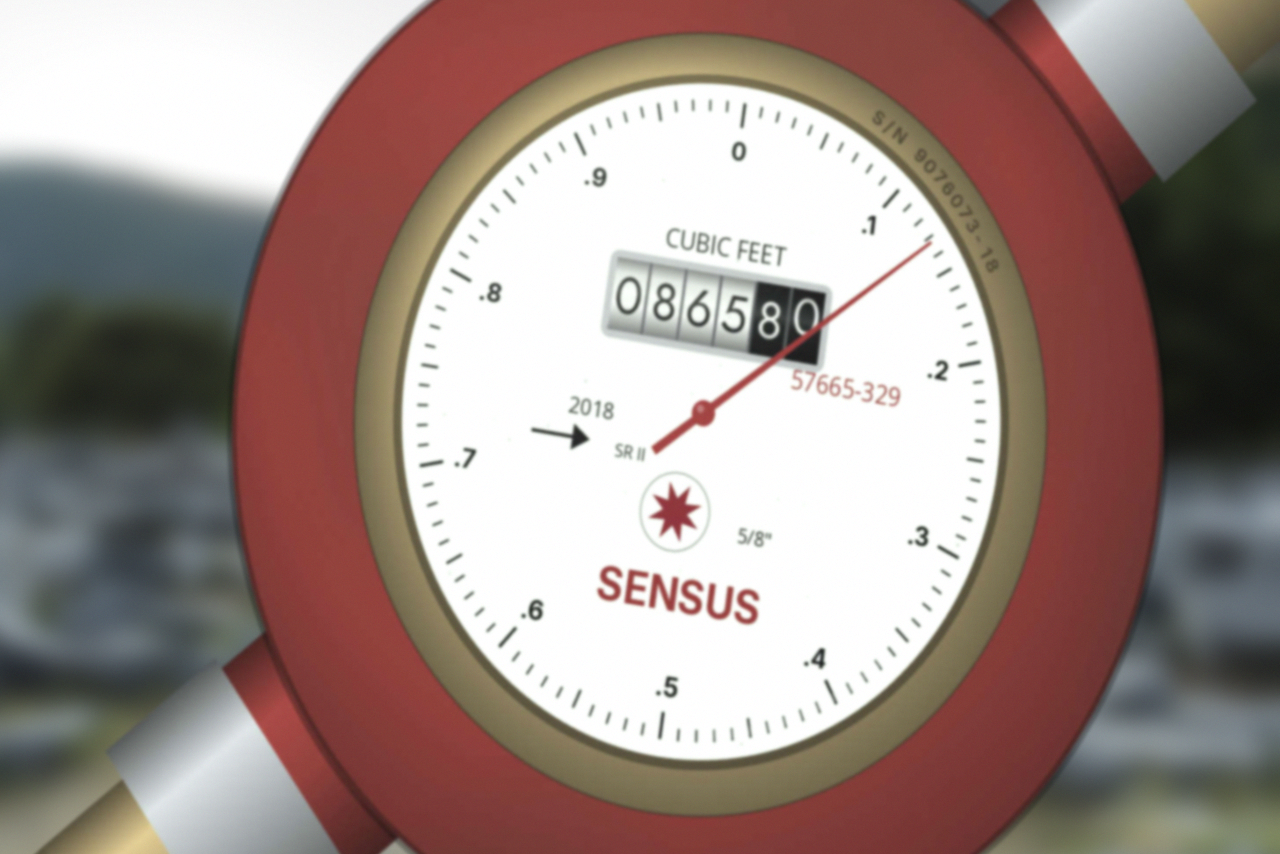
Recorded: **86580.13** ft³
